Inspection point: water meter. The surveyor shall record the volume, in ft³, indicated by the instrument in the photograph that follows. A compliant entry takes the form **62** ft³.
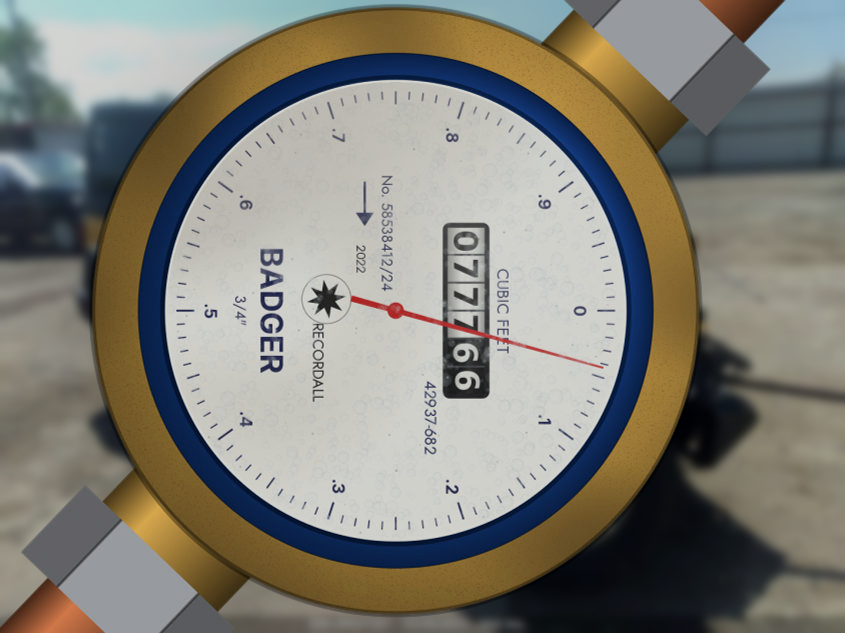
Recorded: **77766.04** ft³
